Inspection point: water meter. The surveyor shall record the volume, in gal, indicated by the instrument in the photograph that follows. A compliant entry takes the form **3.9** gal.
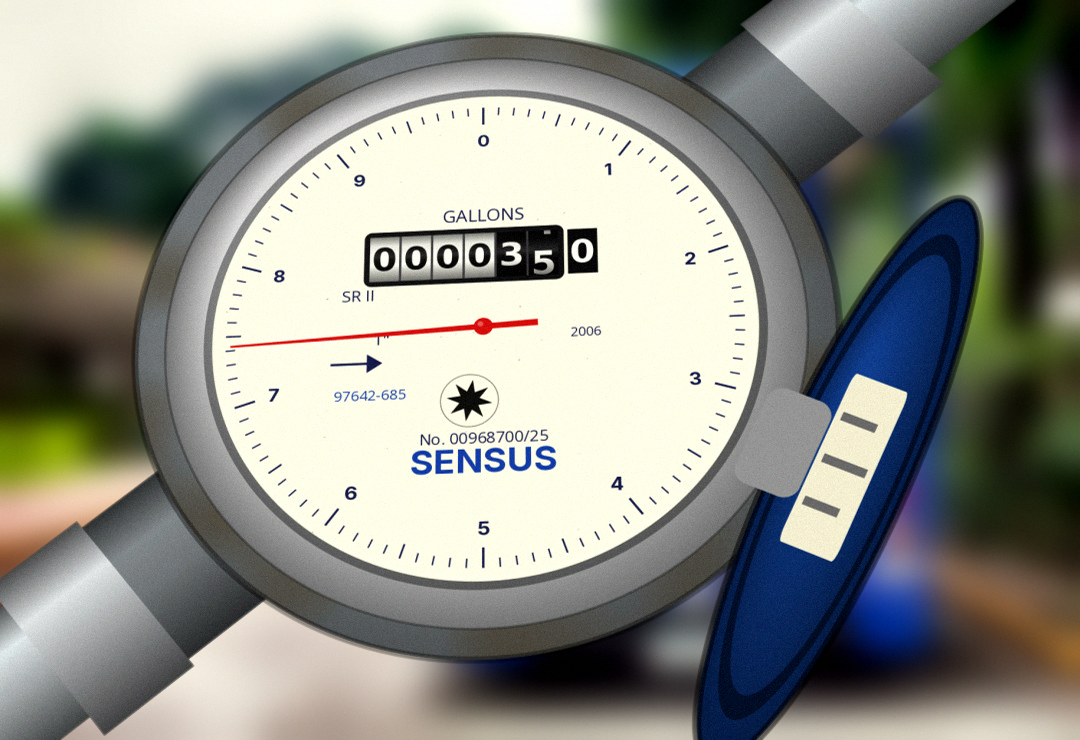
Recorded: **347.4** gal
